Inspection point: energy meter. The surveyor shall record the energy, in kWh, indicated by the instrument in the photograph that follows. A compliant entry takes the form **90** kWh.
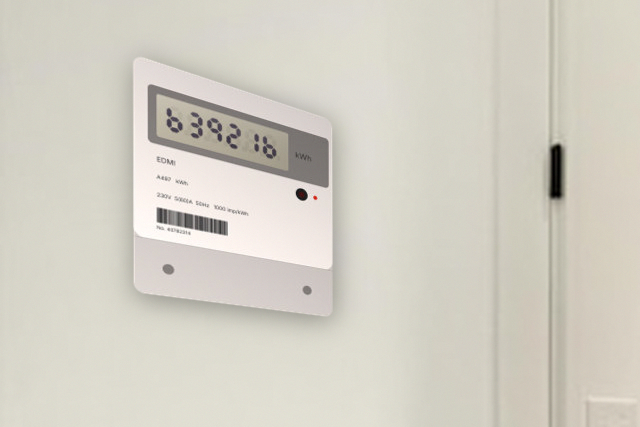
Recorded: **639216** kWh
